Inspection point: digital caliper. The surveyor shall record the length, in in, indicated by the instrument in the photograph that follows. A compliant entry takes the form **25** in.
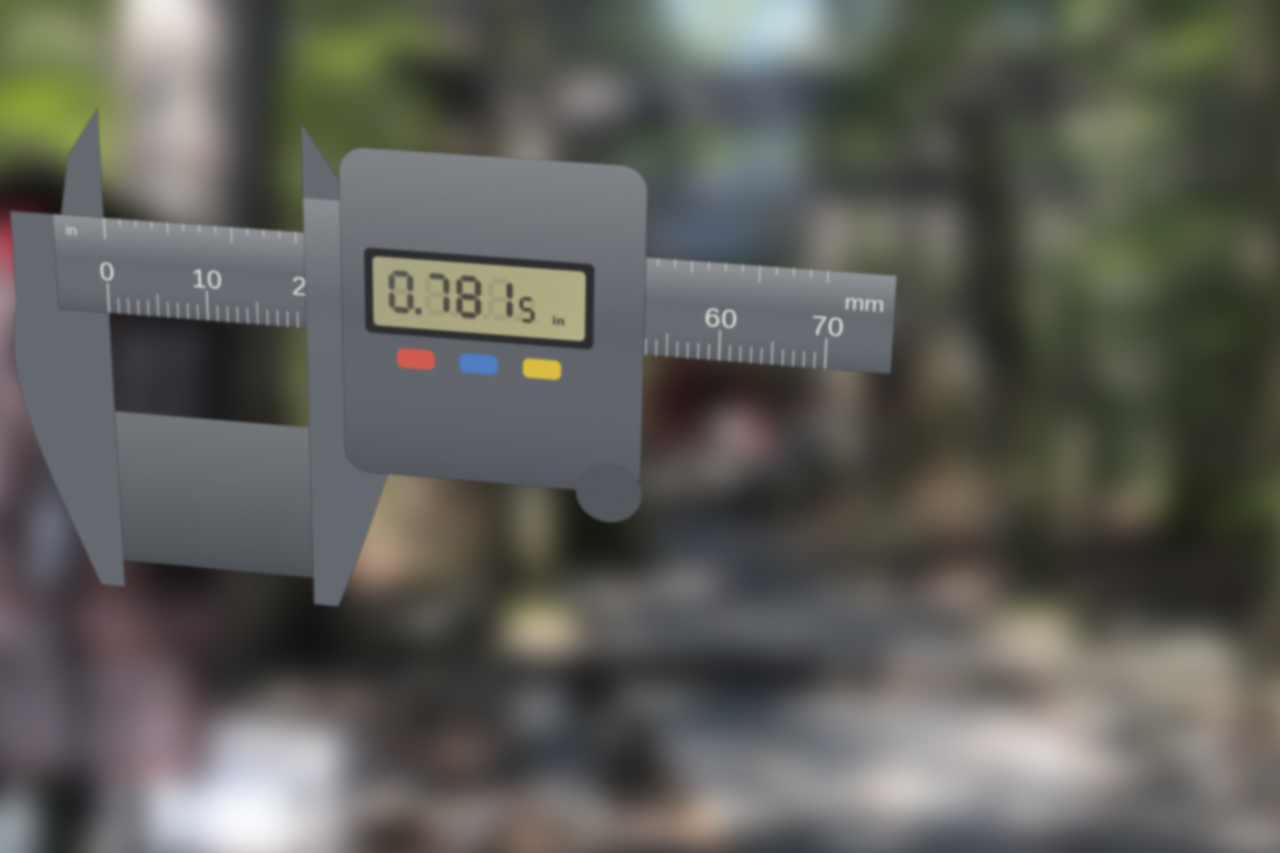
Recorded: **0.7815** in
